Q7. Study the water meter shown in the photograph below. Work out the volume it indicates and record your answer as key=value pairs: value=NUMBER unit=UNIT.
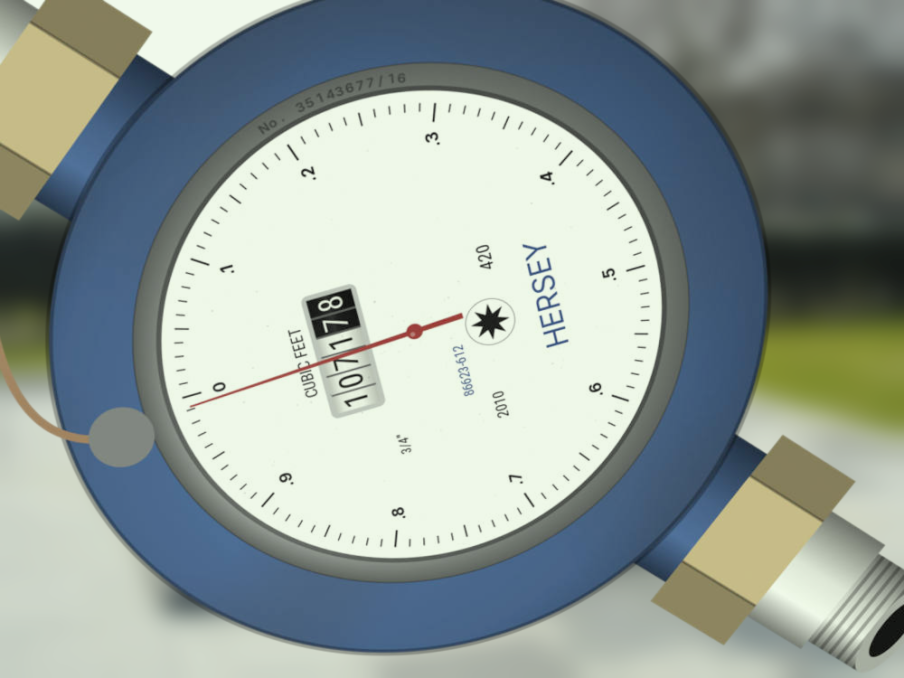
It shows value=107177.99 unit=ft³
